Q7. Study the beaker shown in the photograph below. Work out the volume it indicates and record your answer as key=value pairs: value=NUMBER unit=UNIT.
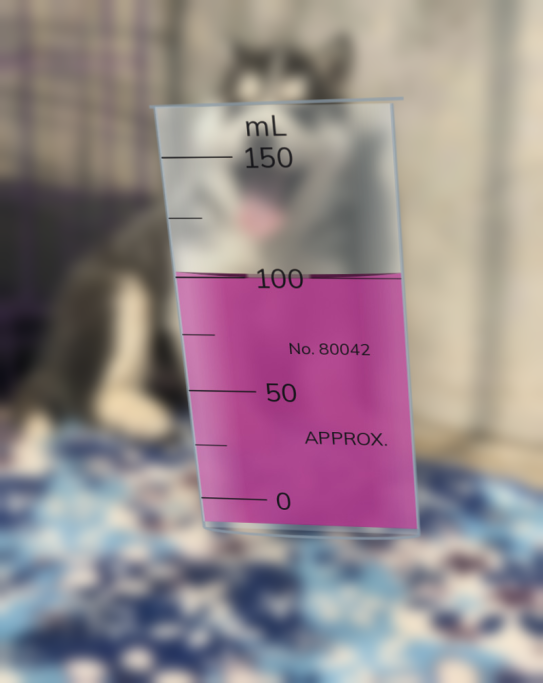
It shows value=100 unit=mL
